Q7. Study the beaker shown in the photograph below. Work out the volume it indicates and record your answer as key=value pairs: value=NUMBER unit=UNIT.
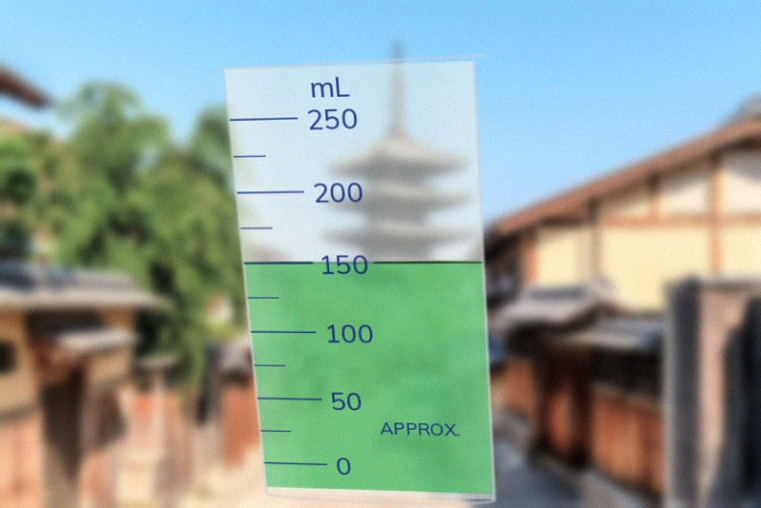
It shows value=150 unit=mL
